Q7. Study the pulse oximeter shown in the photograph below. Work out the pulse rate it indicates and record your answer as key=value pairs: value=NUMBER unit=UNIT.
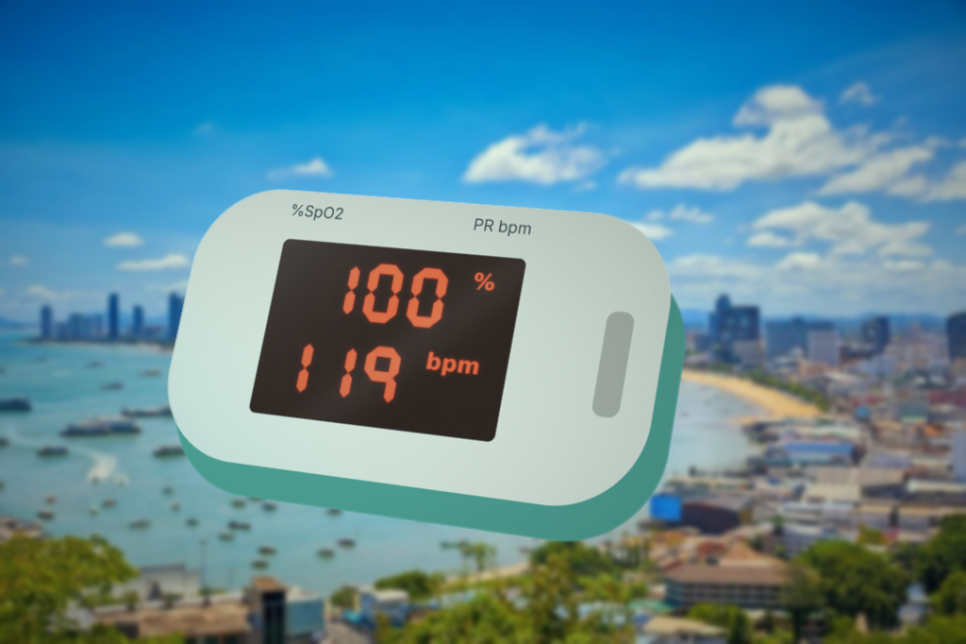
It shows value=119 unit=bpm
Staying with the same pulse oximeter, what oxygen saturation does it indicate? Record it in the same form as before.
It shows value=100 unit=%
